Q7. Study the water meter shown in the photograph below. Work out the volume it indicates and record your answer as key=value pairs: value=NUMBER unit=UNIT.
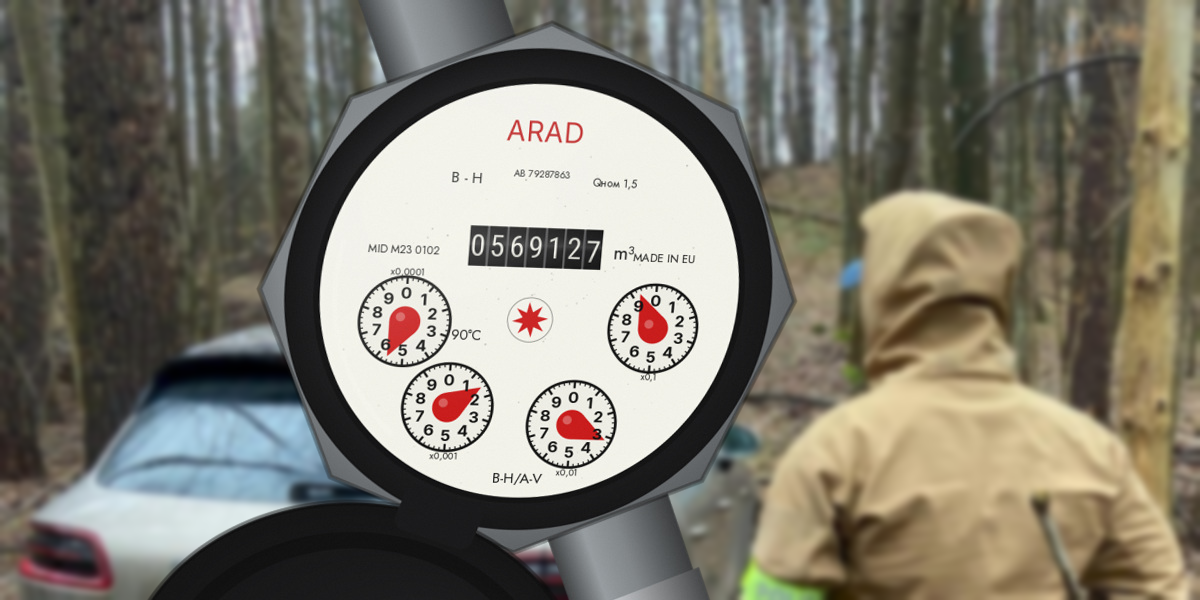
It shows value=569126.9315 unit=m³
